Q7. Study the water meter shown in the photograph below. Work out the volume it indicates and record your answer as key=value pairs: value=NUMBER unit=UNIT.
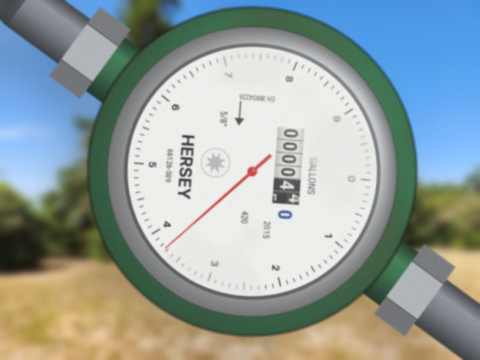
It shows value=443.7 unit=gal
